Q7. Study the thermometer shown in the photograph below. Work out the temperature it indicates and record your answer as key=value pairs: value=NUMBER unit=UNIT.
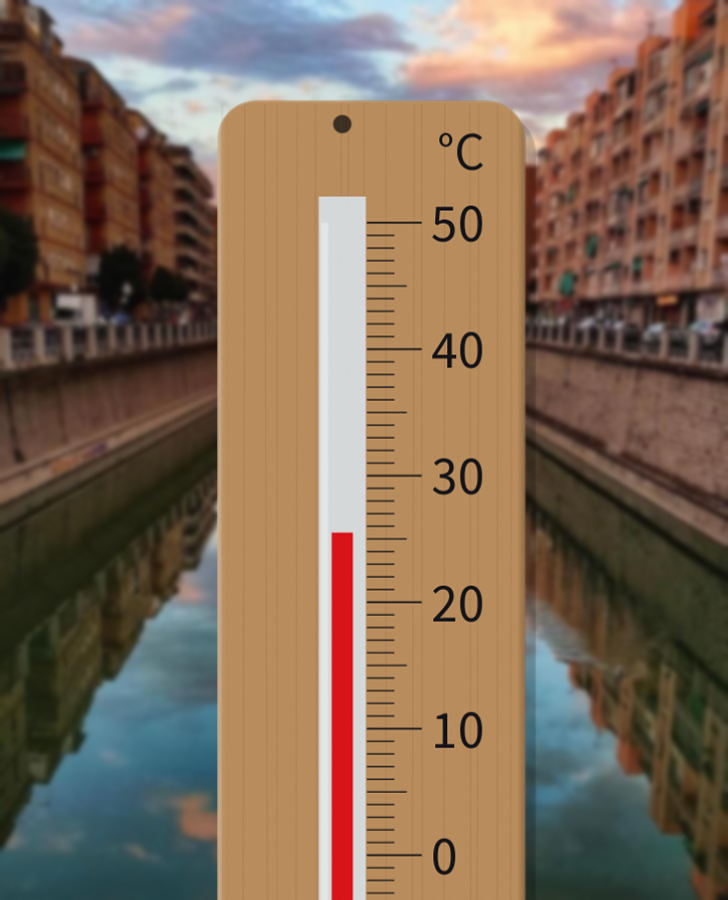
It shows value=25.5 unit=°C
